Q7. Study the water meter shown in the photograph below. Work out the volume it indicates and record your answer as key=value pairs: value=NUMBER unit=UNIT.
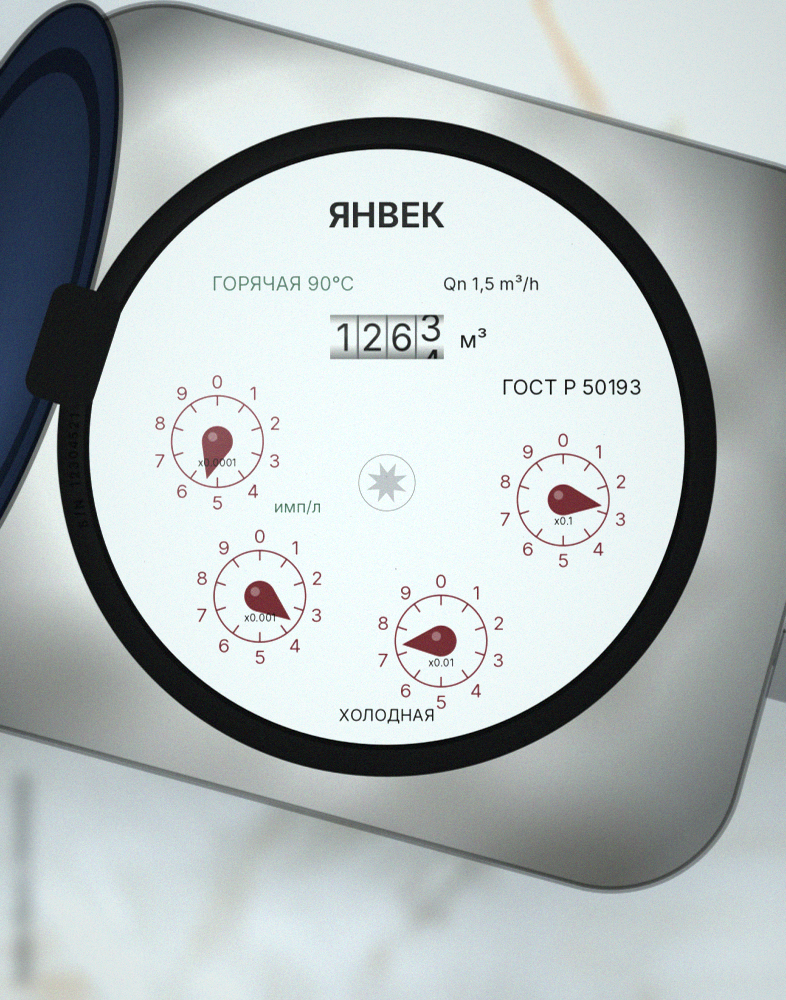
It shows value=1263.2735 unit=m³
